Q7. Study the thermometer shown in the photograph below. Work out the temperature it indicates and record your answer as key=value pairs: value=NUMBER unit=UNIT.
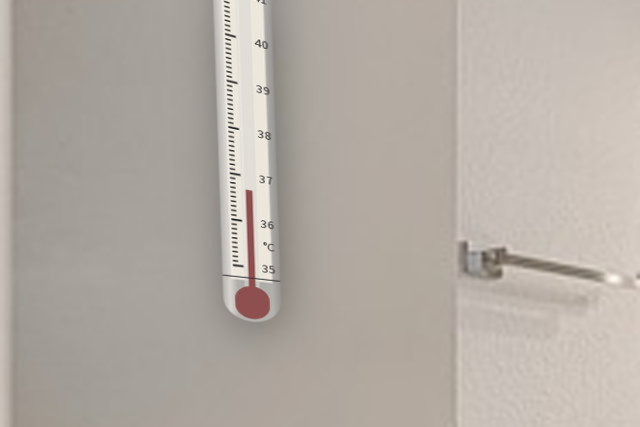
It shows value=36.7 unit=°C
